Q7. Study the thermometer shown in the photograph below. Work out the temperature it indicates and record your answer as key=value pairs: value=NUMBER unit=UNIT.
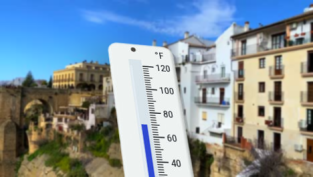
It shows value=70 unit=°F
